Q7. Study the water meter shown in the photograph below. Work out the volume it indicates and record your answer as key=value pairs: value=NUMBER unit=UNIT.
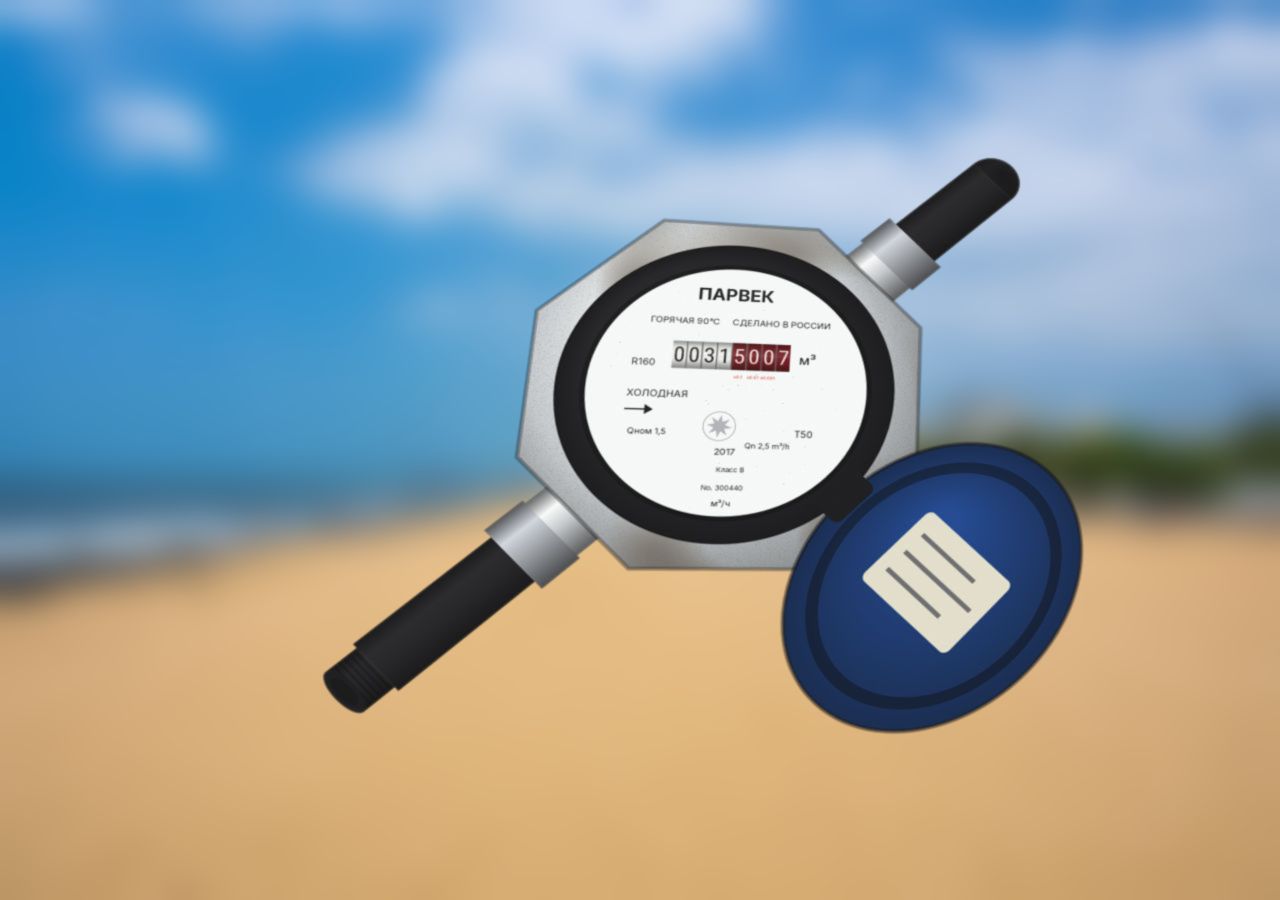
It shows value=31.5007 unit=m³
